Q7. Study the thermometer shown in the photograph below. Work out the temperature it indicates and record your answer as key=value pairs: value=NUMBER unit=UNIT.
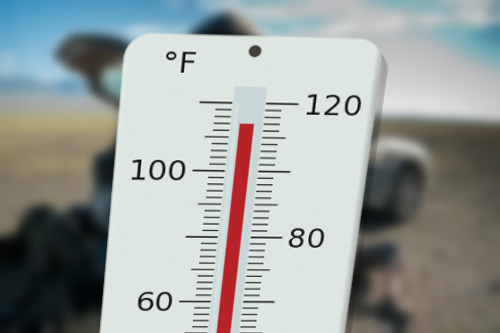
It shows value=114 unit=°F
